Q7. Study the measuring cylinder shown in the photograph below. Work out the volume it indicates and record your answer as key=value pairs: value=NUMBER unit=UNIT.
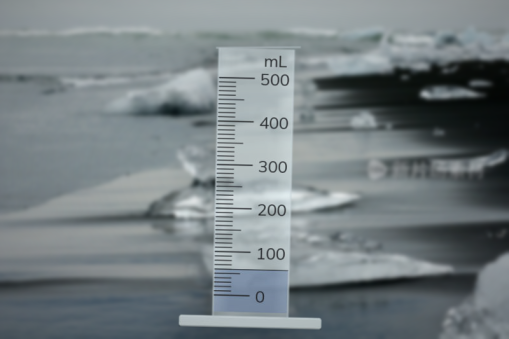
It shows value=60 unit=mL
